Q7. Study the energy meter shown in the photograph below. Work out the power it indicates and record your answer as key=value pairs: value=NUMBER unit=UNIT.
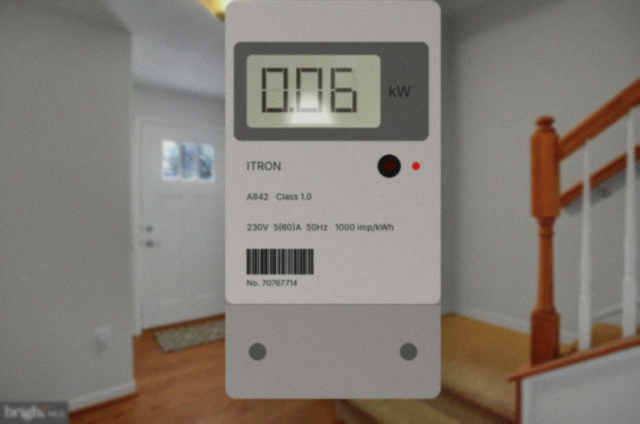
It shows value=0.06 unit=kW
